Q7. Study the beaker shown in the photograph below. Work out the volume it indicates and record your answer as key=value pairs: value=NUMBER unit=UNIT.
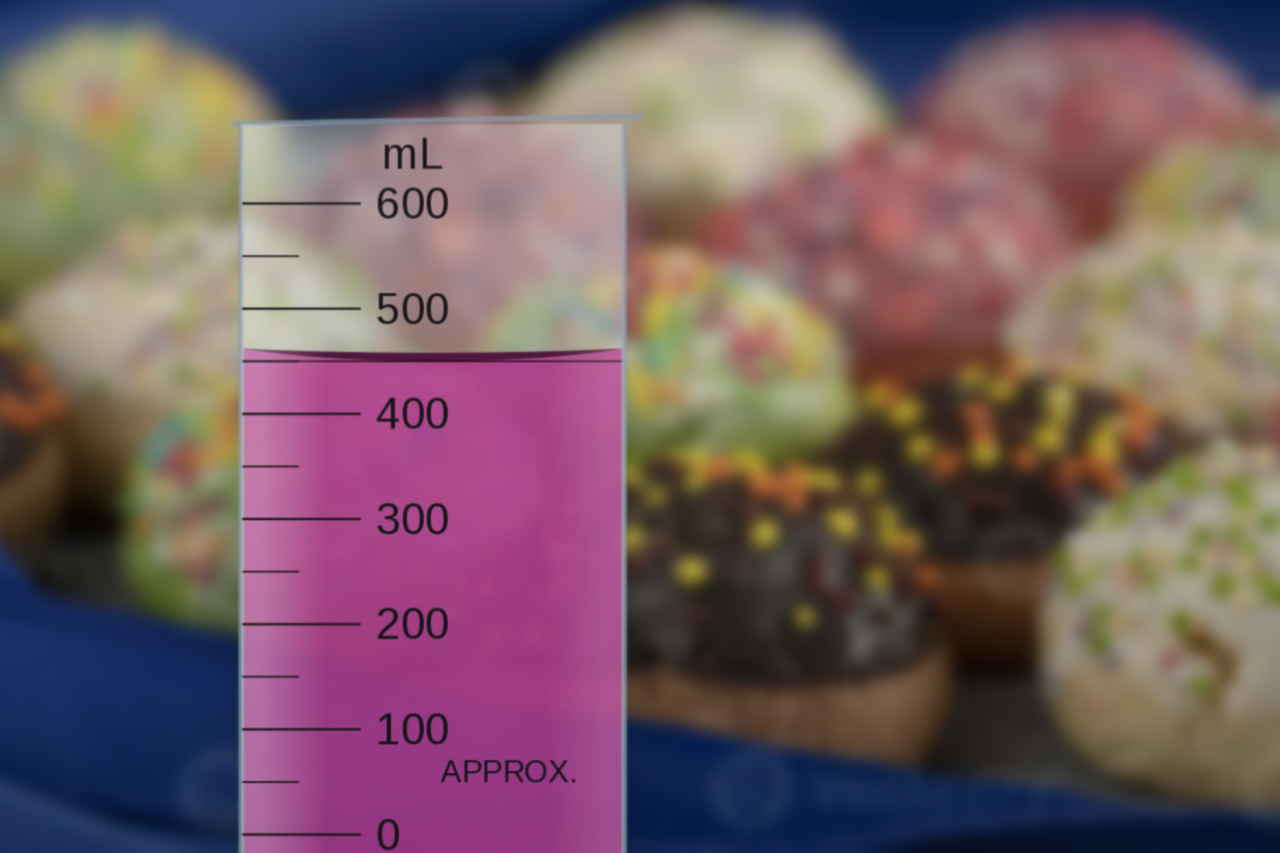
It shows value=450 unit=mL
